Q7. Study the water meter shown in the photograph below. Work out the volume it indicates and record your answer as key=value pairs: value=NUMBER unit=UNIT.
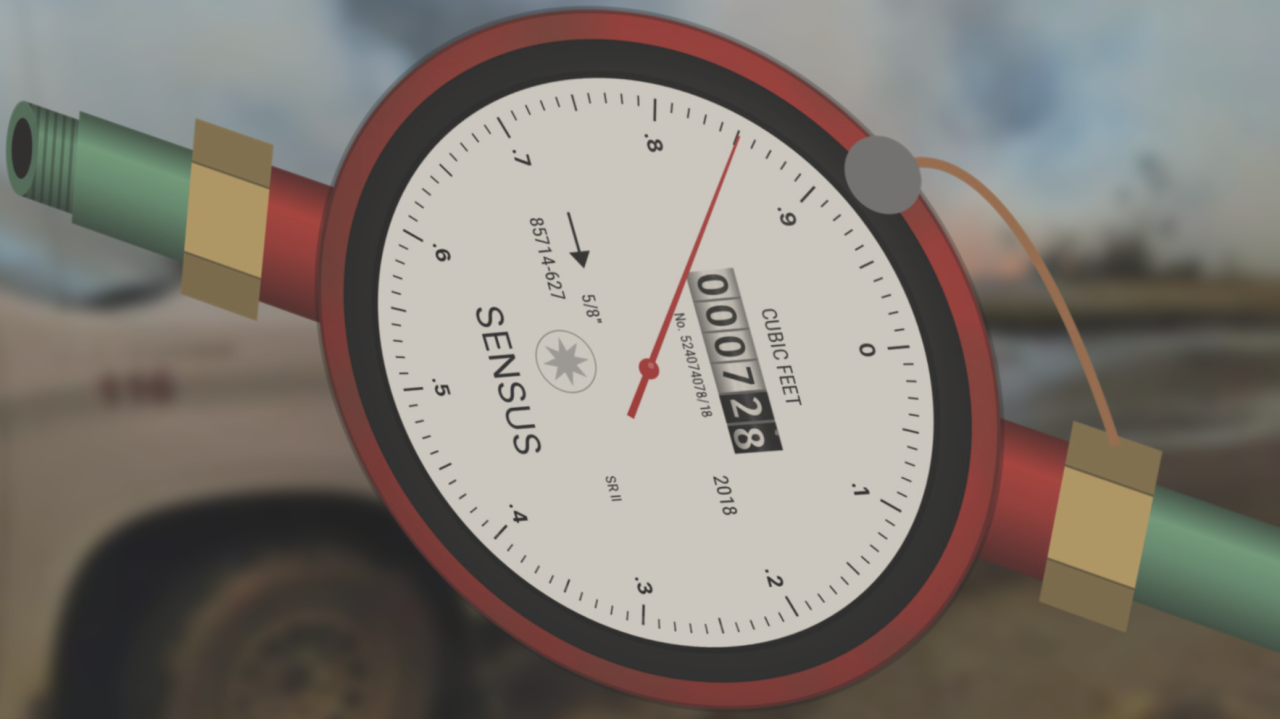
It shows value=727.85 unit=ft³
